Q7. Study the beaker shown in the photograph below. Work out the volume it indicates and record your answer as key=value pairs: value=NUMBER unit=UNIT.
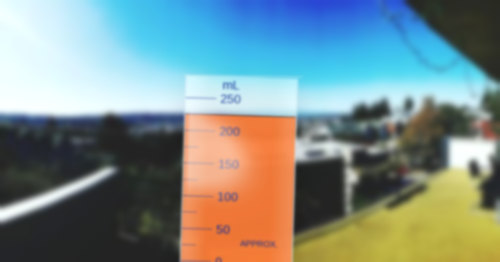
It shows value=225 unit=mL
